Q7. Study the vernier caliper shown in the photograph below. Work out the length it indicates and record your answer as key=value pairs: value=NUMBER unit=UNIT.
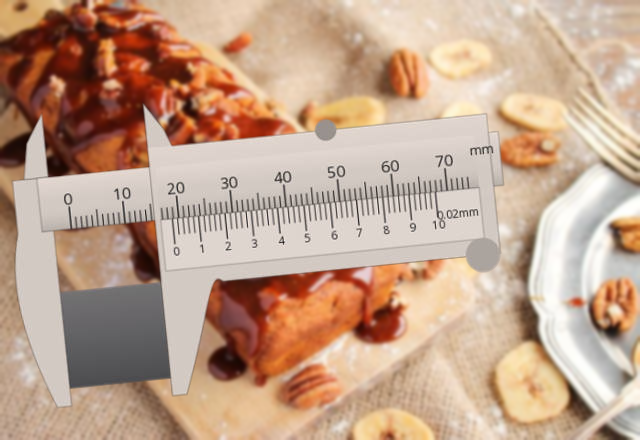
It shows value=18.8 unit=mm
